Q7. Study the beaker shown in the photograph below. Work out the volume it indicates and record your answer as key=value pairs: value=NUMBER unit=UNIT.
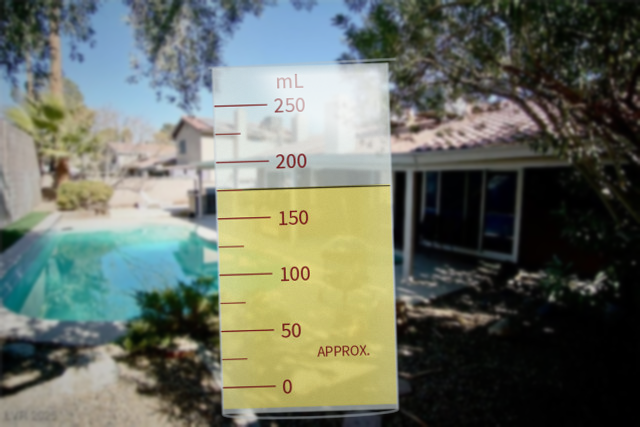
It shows value=175 unit=mL
